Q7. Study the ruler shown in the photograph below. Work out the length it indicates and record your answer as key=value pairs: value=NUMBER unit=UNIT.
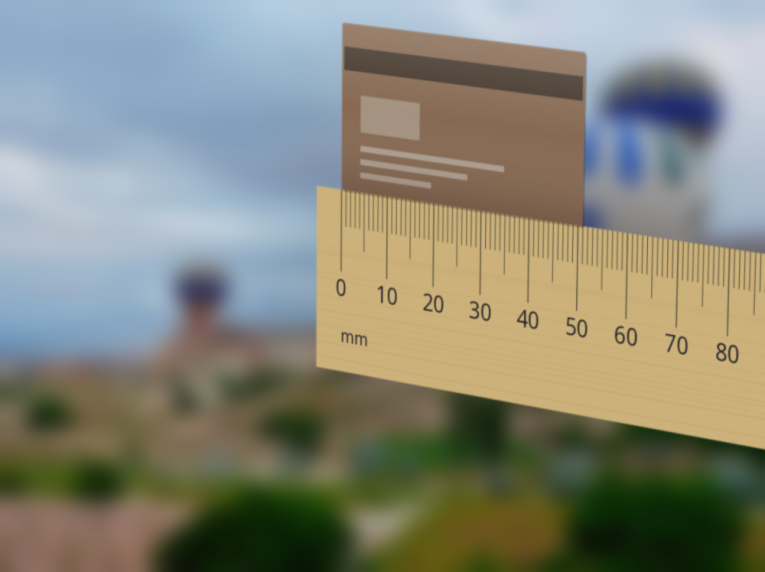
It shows value=51 unit=mm
